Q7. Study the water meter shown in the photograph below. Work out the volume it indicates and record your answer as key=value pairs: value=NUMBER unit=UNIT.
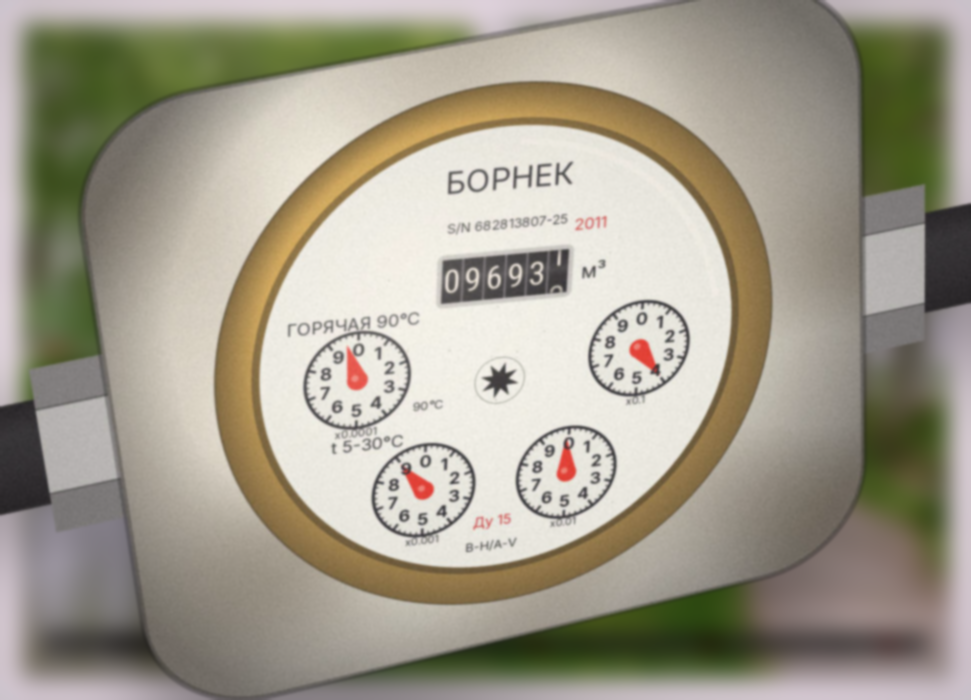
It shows value=96931.3989 unit=m³
